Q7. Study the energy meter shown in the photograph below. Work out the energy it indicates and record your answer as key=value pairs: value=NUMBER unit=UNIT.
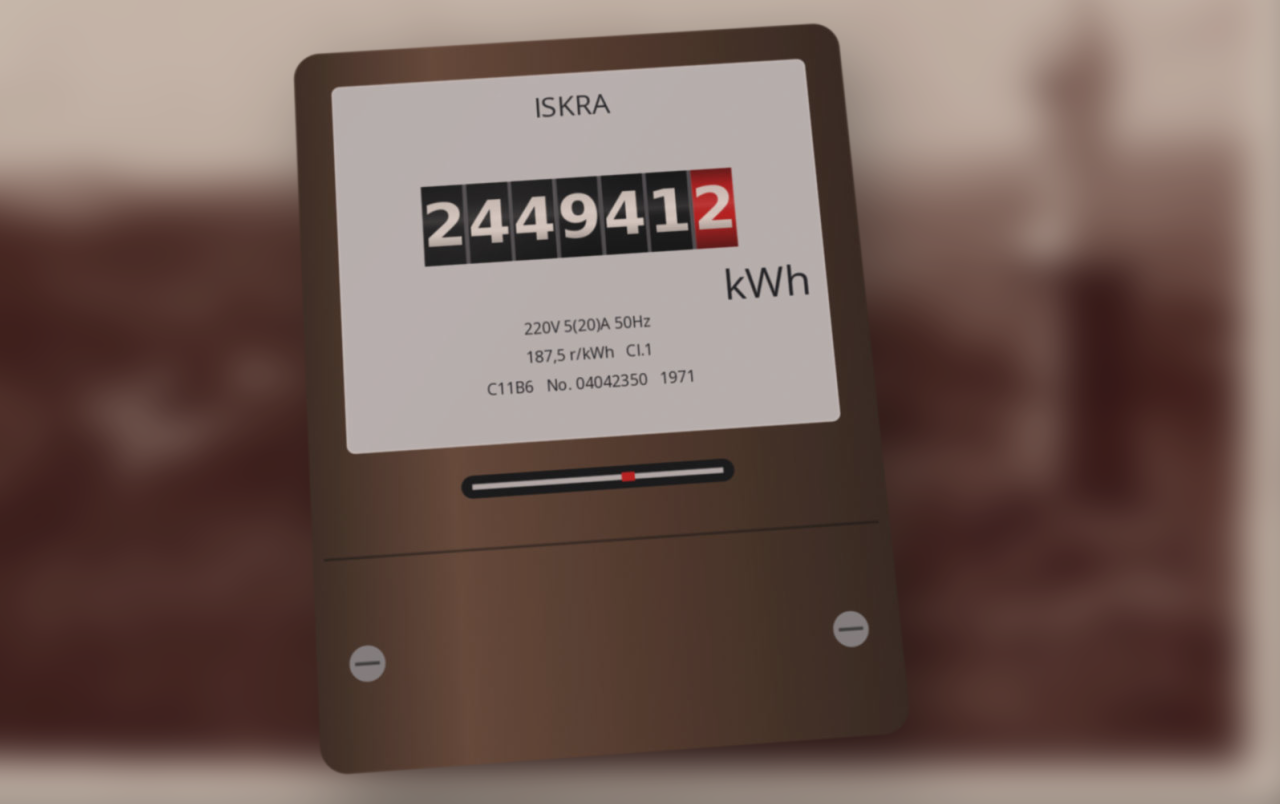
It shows value=244941.2 unit=kWh
